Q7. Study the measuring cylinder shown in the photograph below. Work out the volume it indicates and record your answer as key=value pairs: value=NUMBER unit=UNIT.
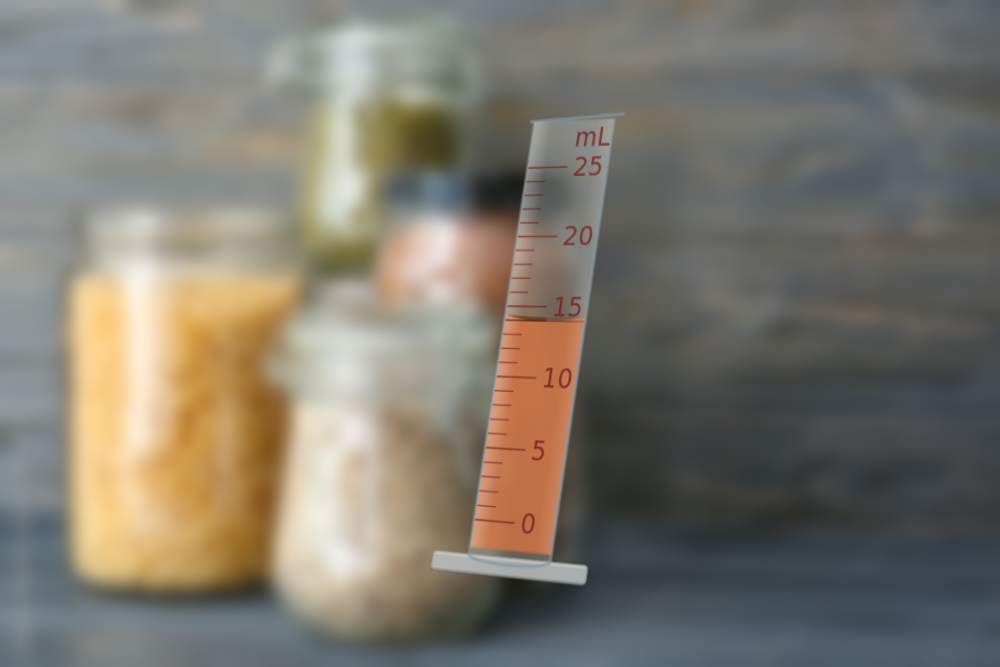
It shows value=14 unit=mL
